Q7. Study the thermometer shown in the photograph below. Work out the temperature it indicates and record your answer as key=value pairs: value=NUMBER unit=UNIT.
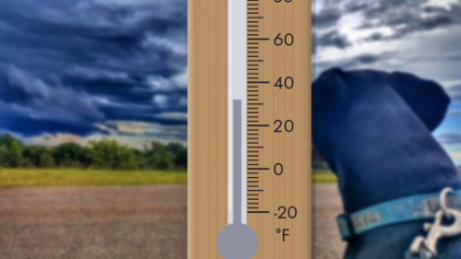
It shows value=32 unit=°F
